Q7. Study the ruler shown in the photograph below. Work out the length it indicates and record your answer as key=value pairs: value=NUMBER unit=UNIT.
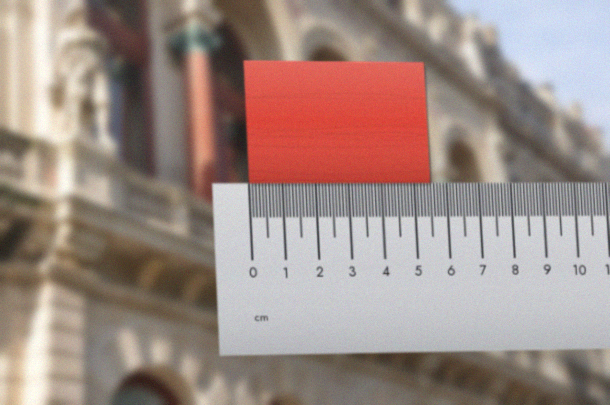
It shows value=5.5 unit=cm
